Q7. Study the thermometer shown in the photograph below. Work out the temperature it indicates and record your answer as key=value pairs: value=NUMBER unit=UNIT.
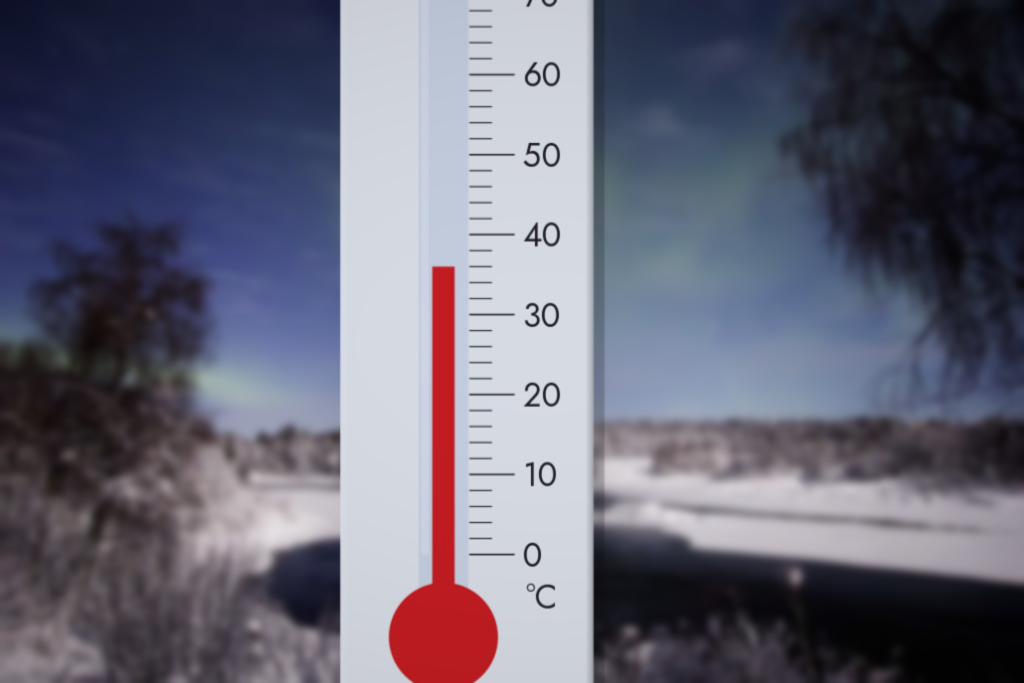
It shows value=36 unit=°C
